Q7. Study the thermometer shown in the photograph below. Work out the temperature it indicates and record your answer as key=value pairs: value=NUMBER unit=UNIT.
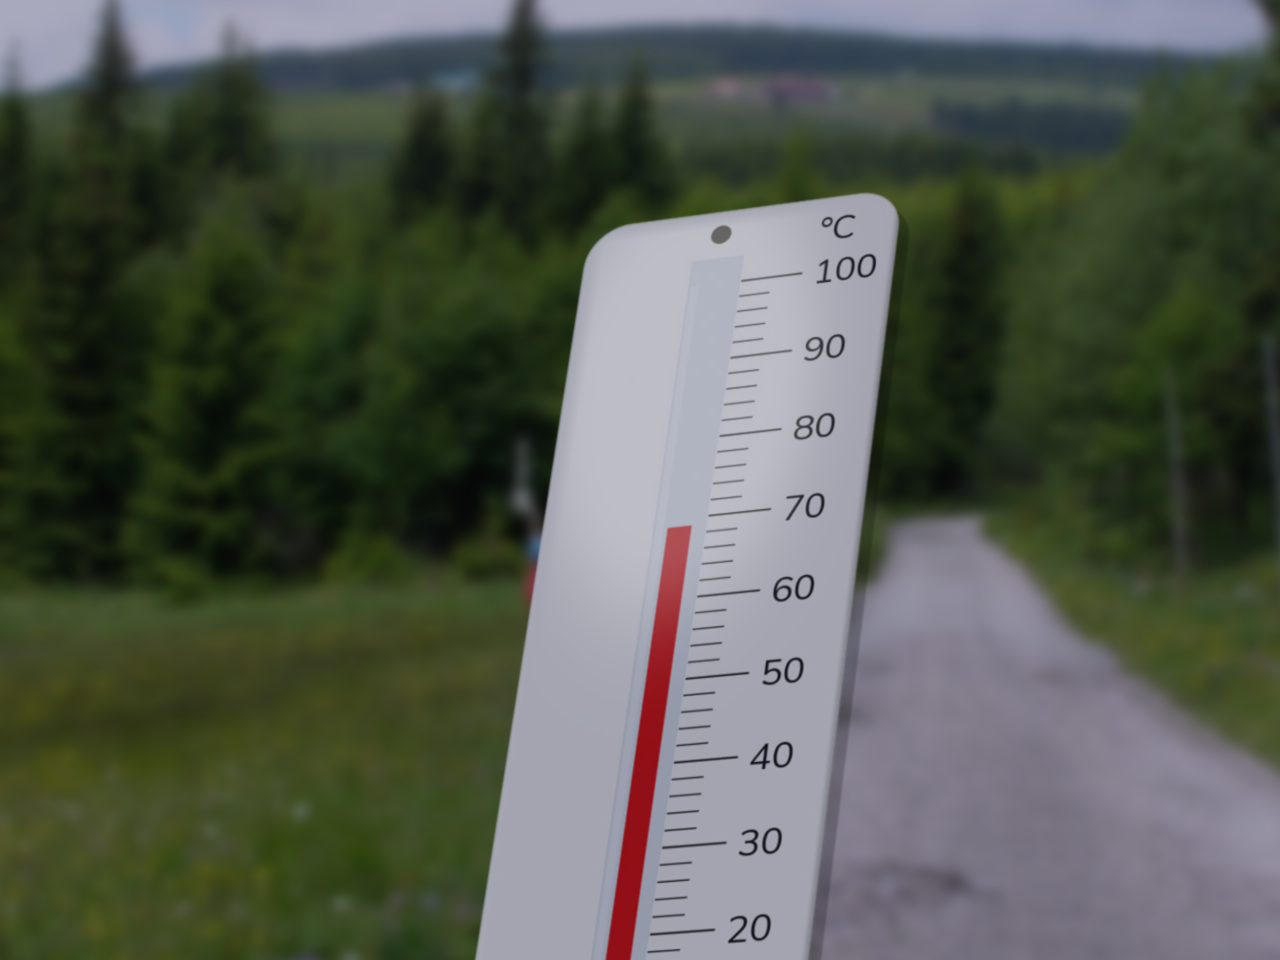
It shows value=69 unit=°C
